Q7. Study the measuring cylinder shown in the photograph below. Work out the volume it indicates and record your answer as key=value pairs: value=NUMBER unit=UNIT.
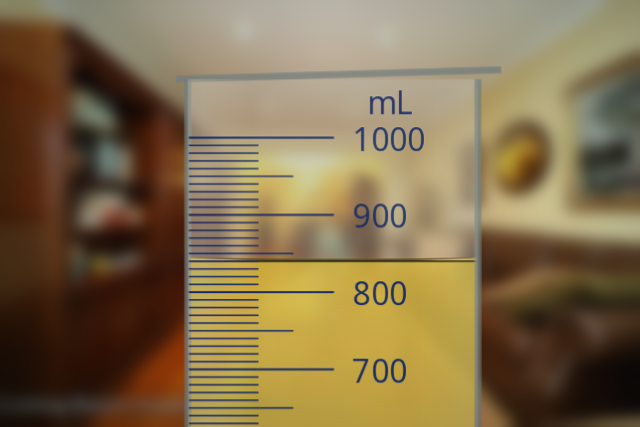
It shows value=840 unit=mL
